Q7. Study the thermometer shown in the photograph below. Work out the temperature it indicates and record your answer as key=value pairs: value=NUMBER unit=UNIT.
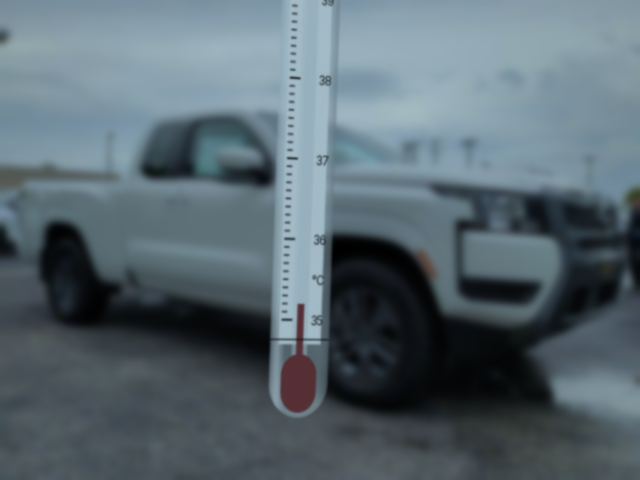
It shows value=35.2 unit=°C
